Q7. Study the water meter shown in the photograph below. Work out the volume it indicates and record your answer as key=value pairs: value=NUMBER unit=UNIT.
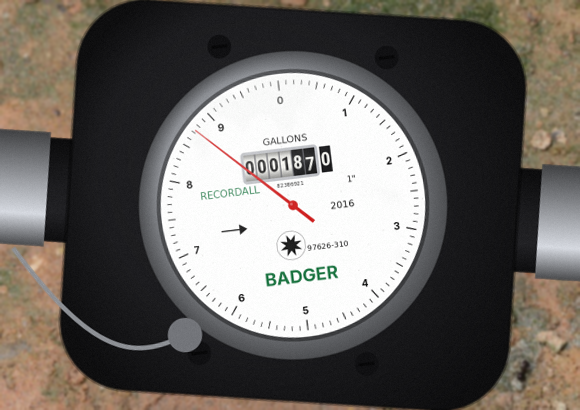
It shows value=1868.7 unit=gal
